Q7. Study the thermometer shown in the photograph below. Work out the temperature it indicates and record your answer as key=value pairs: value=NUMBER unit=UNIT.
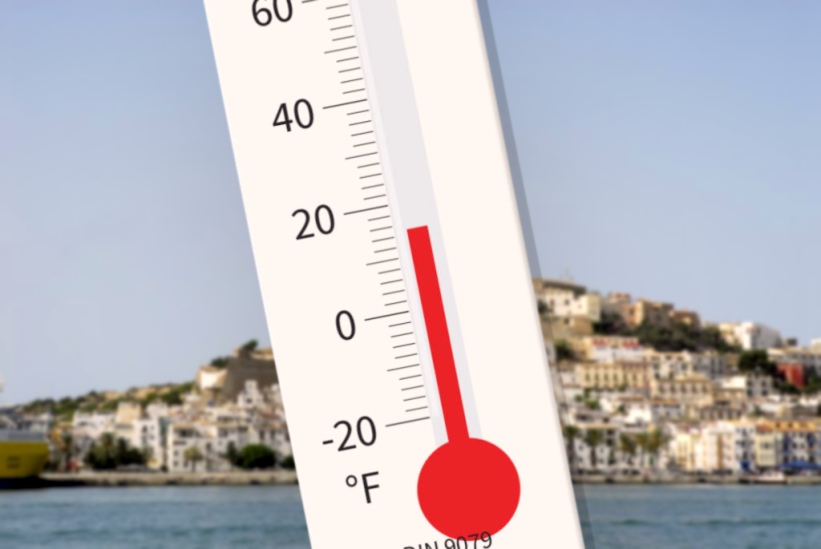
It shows value=15 unit=°F
